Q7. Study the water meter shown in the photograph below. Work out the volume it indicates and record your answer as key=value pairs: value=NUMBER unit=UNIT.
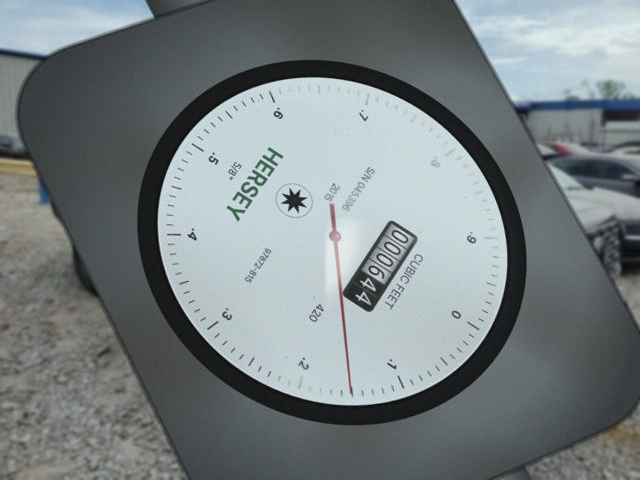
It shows value=644.15 unit=ft³
